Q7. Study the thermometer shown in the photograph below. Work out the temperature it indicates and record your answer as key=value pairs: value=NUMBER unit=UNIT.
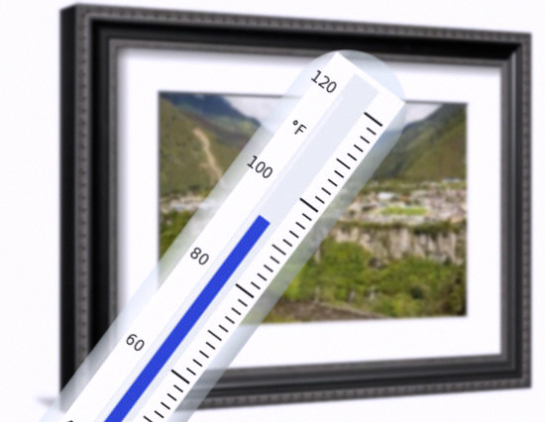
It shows value=93 unit=°F
